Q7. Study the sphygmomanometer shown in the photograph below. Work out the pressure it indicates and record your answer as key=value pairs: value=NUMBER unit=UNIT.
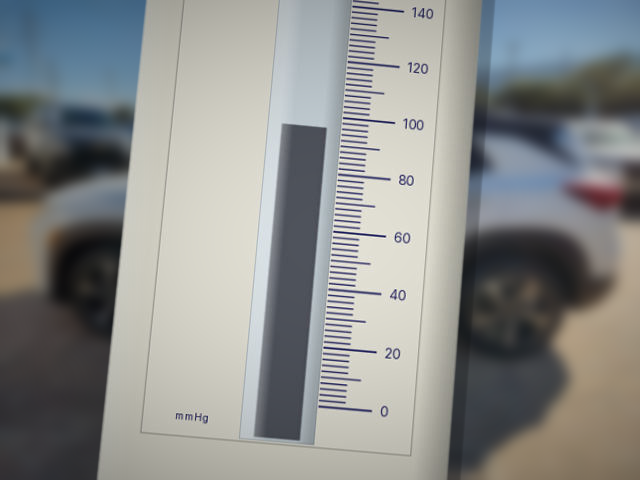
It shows value=96 unit=mmHg
